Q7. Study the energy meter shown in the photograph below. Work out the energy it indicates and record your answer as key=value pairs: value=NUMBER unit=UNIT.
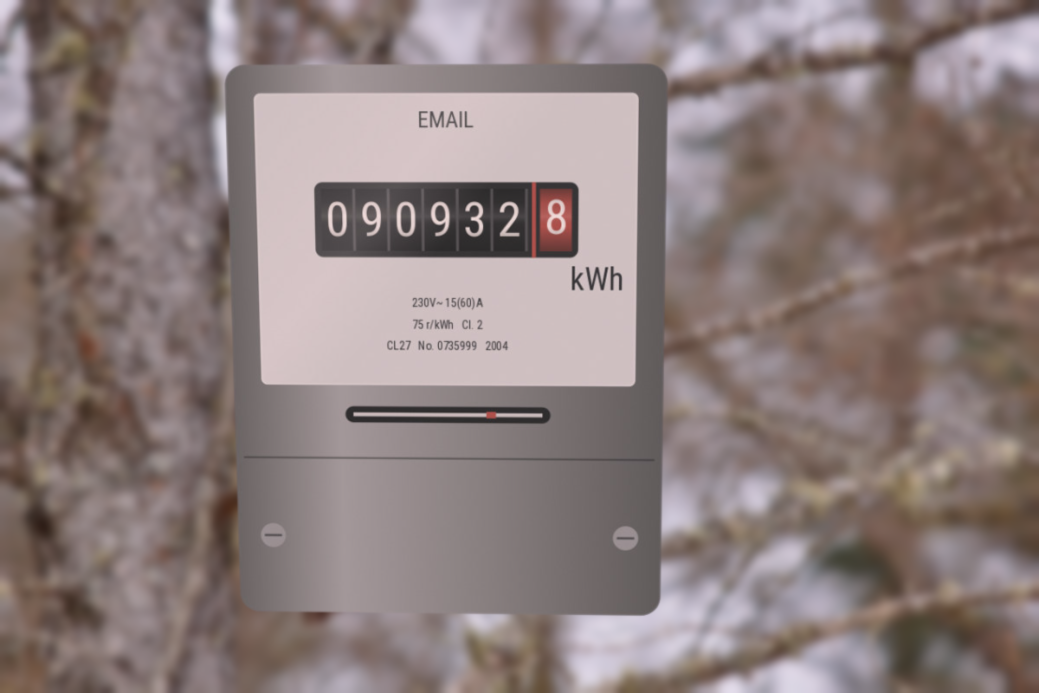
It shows value=90932.8 unit=kWh
